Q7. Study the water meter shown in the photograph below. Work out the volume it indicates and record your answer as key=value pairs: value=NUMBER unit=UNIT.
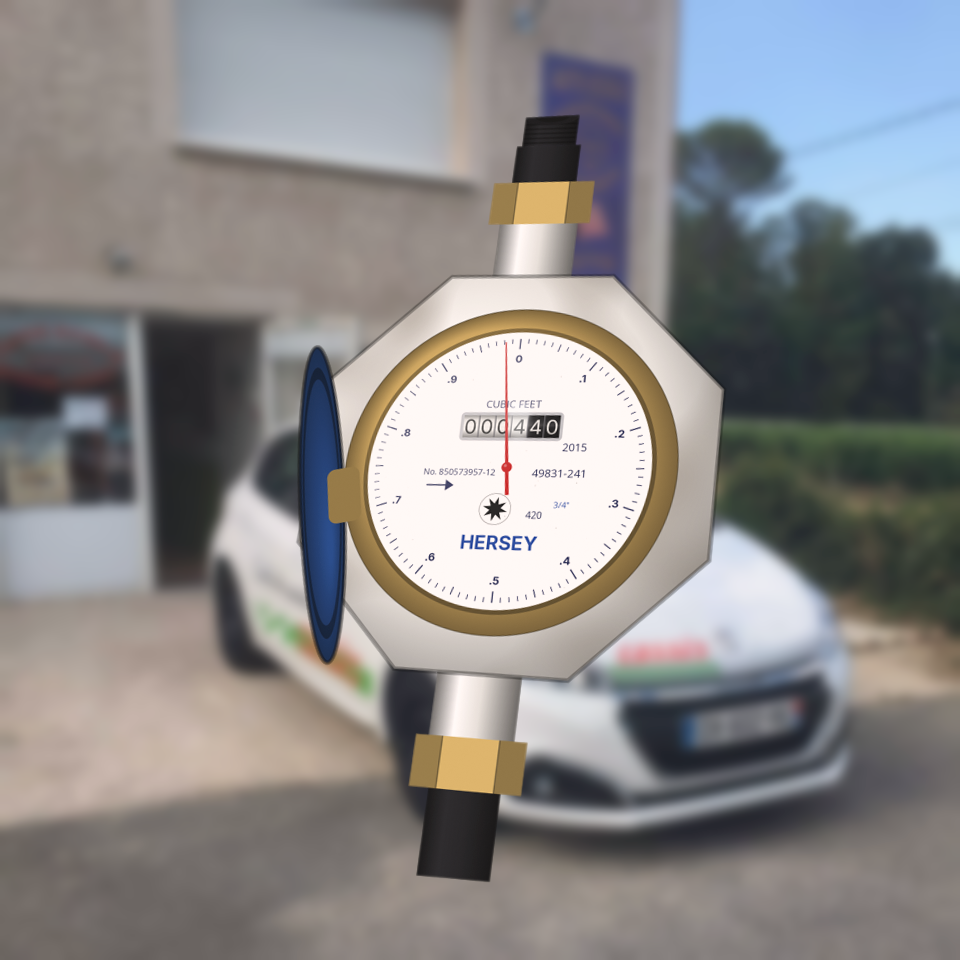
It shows value=439.98 unit=ft³
